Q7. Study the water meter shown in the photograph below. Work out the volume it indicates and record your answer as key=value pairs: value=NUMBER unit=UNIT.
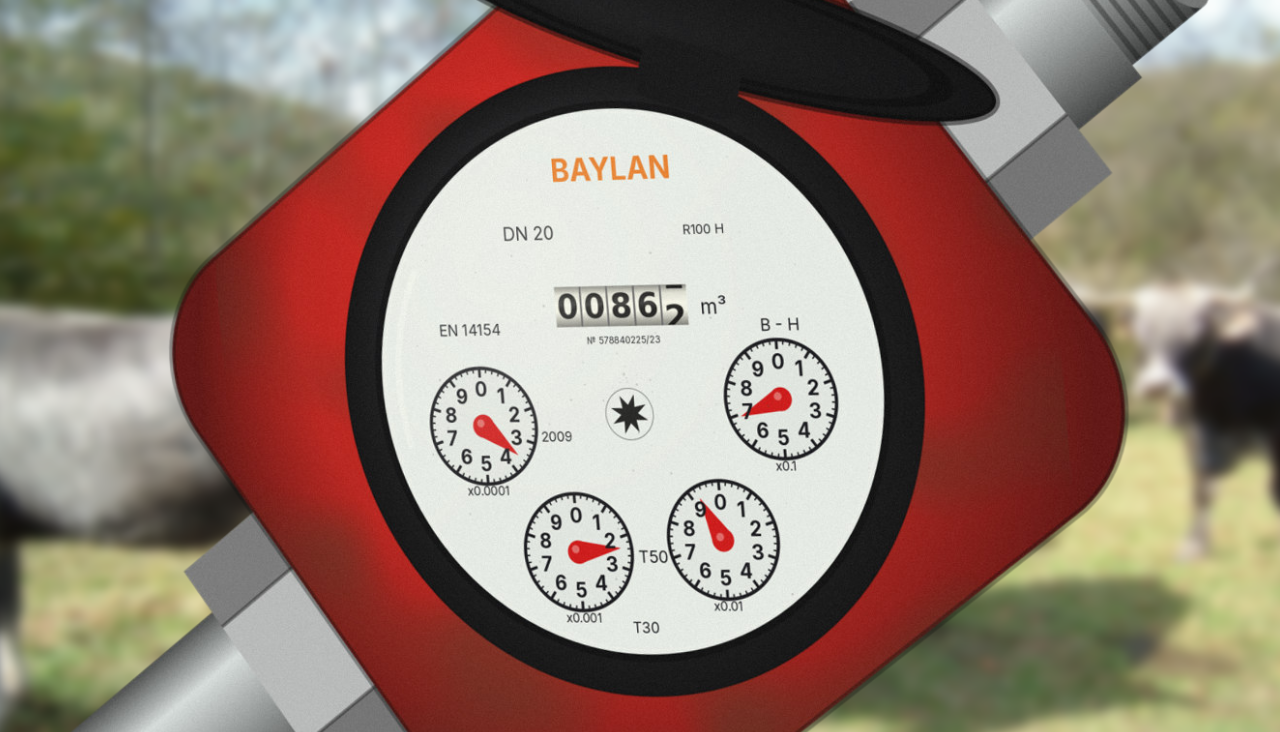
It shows value=861.6923 unit=m³
